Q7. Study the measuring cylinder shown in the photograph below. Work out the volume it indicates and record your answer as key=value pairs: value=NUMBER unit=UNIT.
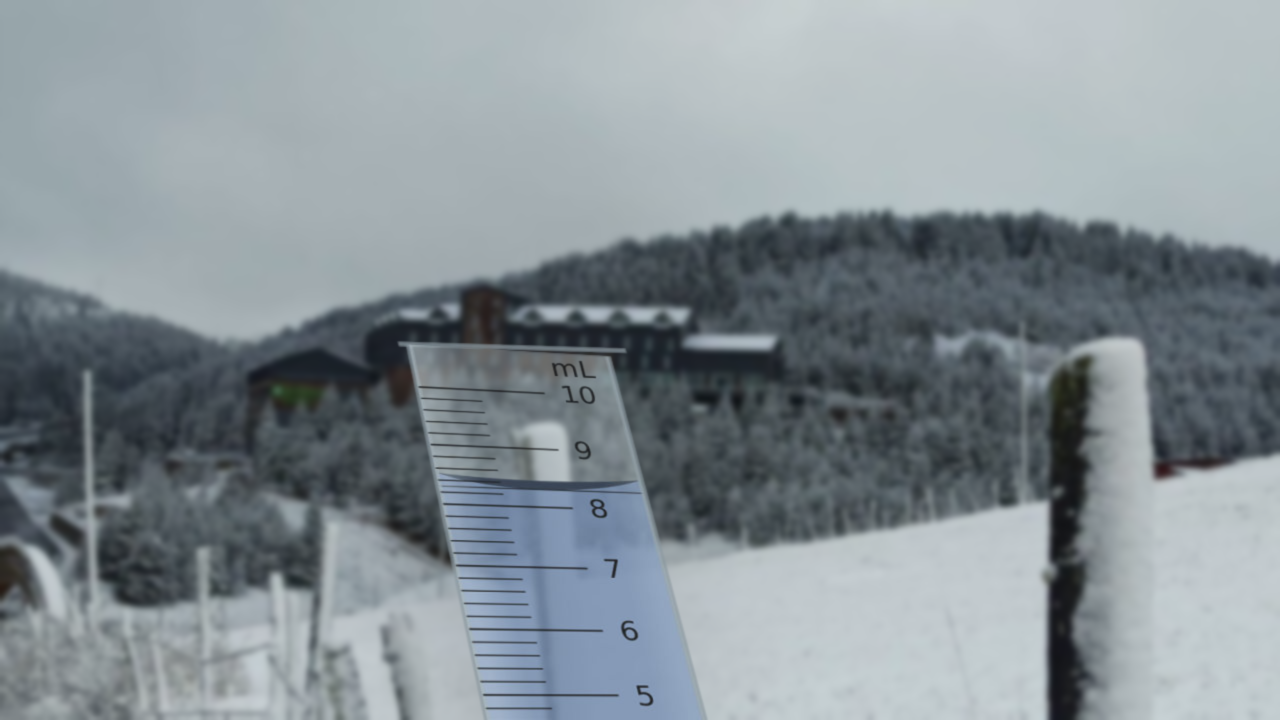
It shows value=8.3 unit=mL
